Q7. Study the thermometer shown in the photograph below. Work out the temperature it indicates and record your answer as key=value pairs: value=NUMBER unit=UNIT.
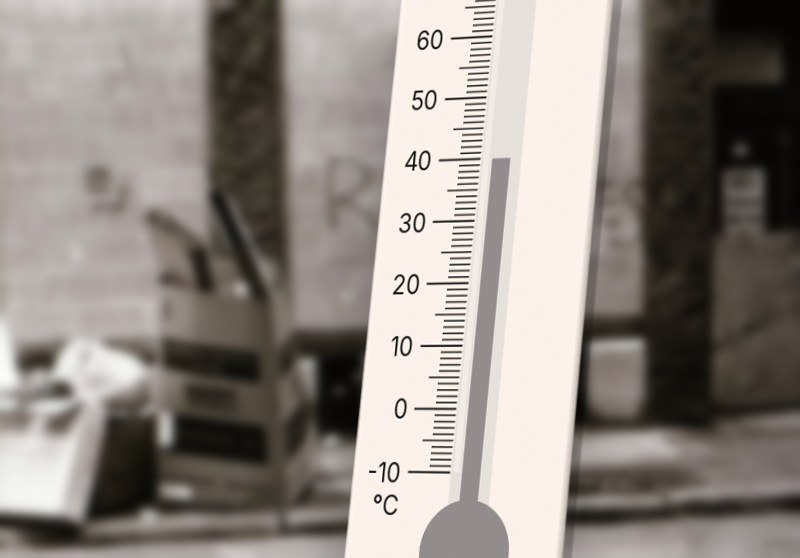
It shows value=40 unit=°C
